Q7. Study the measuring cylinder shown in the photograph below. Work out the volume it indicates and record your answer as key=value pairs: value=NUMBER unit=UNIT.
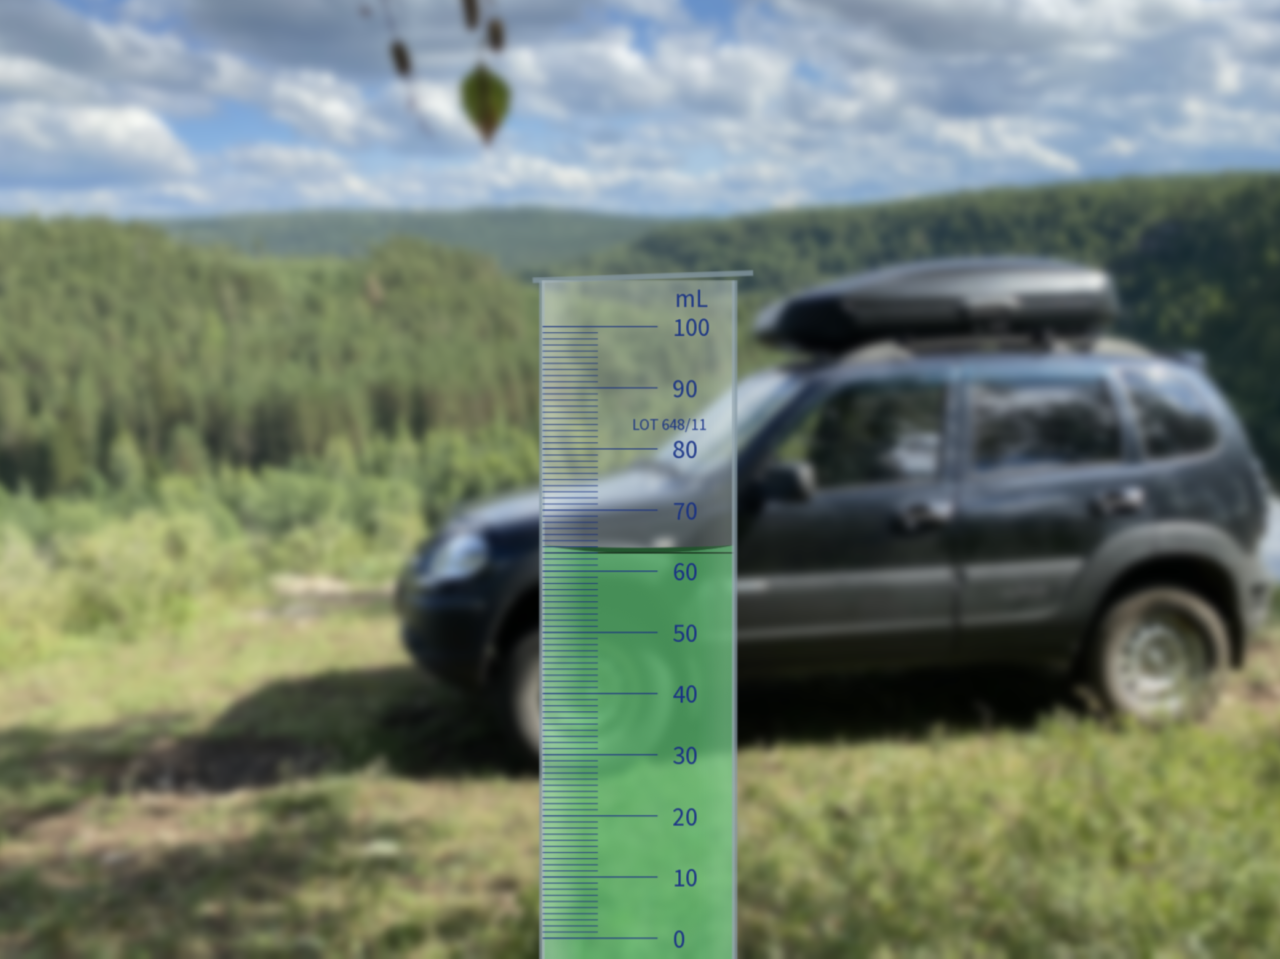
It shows value=63 unit=mL
